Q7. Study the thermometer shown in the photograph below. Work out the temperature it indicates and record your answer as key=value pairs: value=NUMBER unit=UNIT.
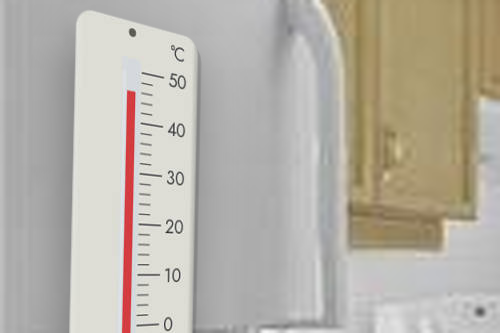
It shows value=46 unit=°C
